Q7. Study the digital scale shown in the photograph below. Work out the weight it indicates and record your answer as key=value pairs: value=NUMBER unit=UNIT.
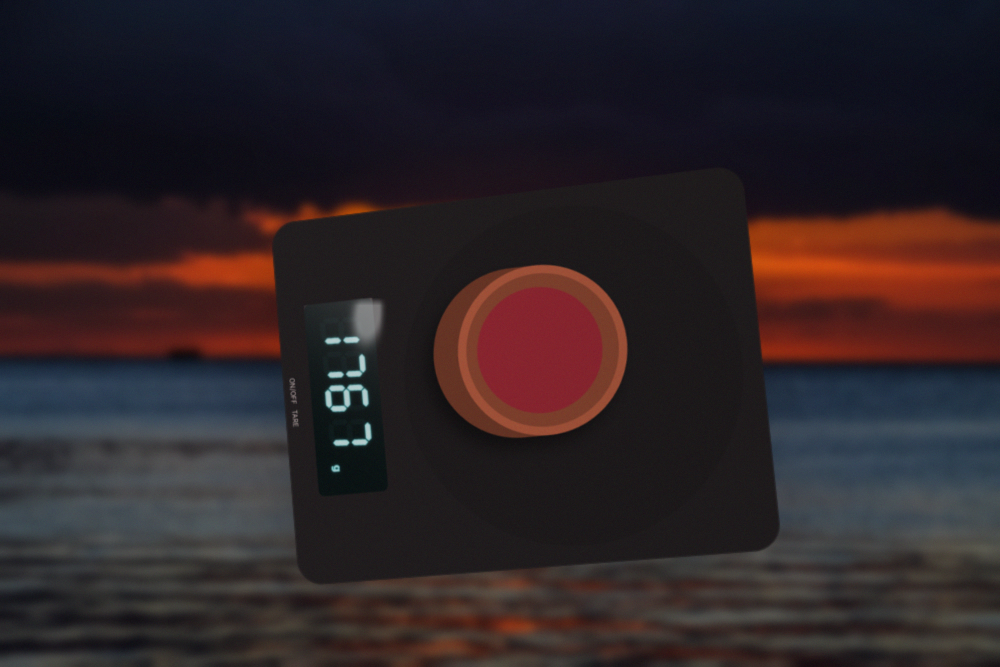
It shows value=1767 unit=g
